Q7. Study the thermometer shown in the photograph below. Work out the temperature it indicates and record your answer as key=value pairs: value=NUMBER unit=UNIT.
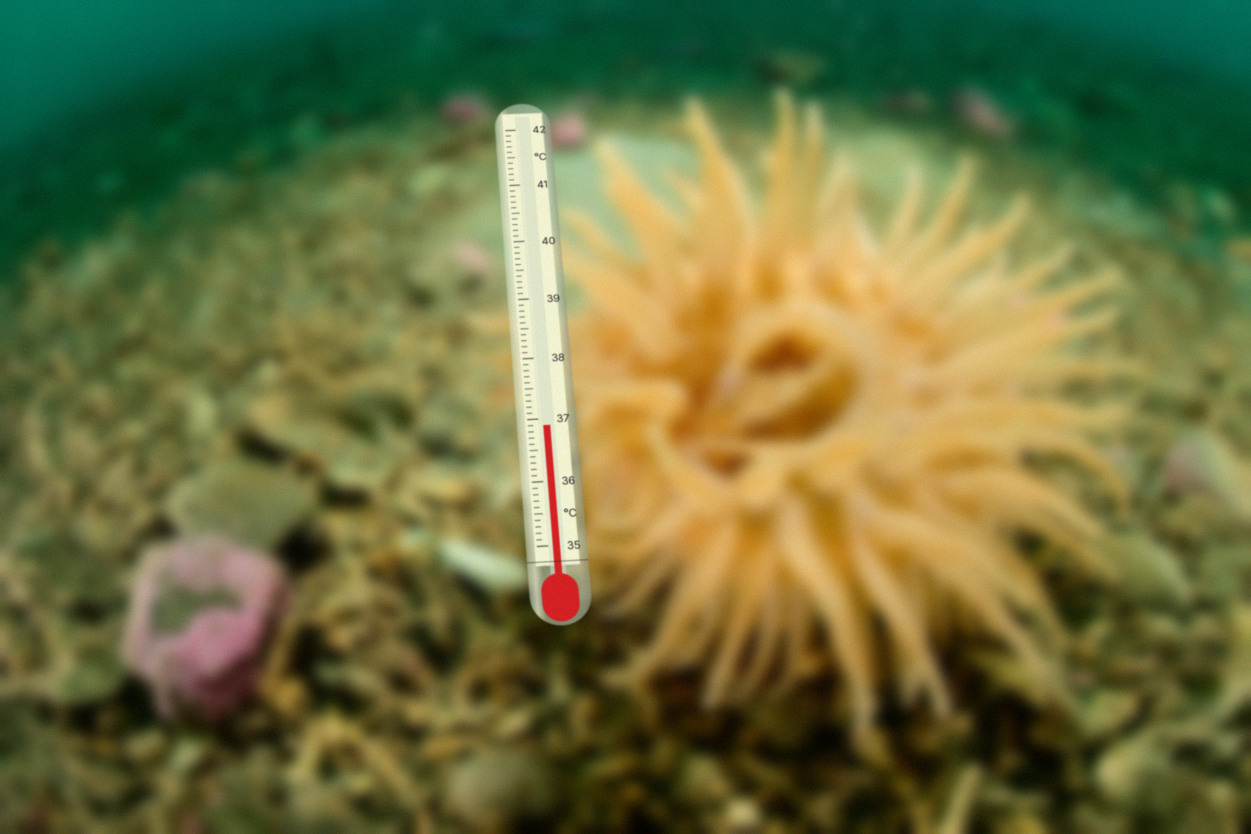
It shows value=36.9 unit=°C
